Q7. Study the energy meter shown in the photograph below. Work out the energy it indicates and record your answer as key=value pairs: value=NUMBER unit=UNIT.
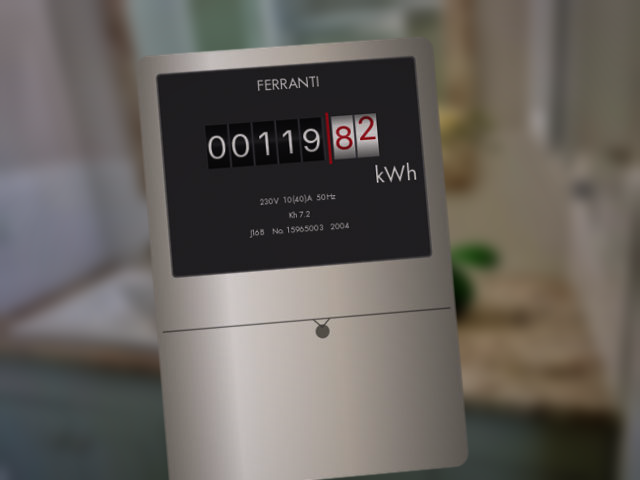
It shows value=119.82 unit=kWh
